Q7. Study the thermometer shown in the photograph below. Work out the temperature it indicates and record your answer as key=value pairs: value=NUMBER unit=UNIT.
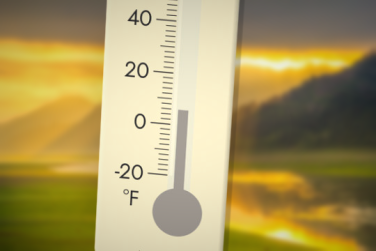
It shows value=6 unit=°F
